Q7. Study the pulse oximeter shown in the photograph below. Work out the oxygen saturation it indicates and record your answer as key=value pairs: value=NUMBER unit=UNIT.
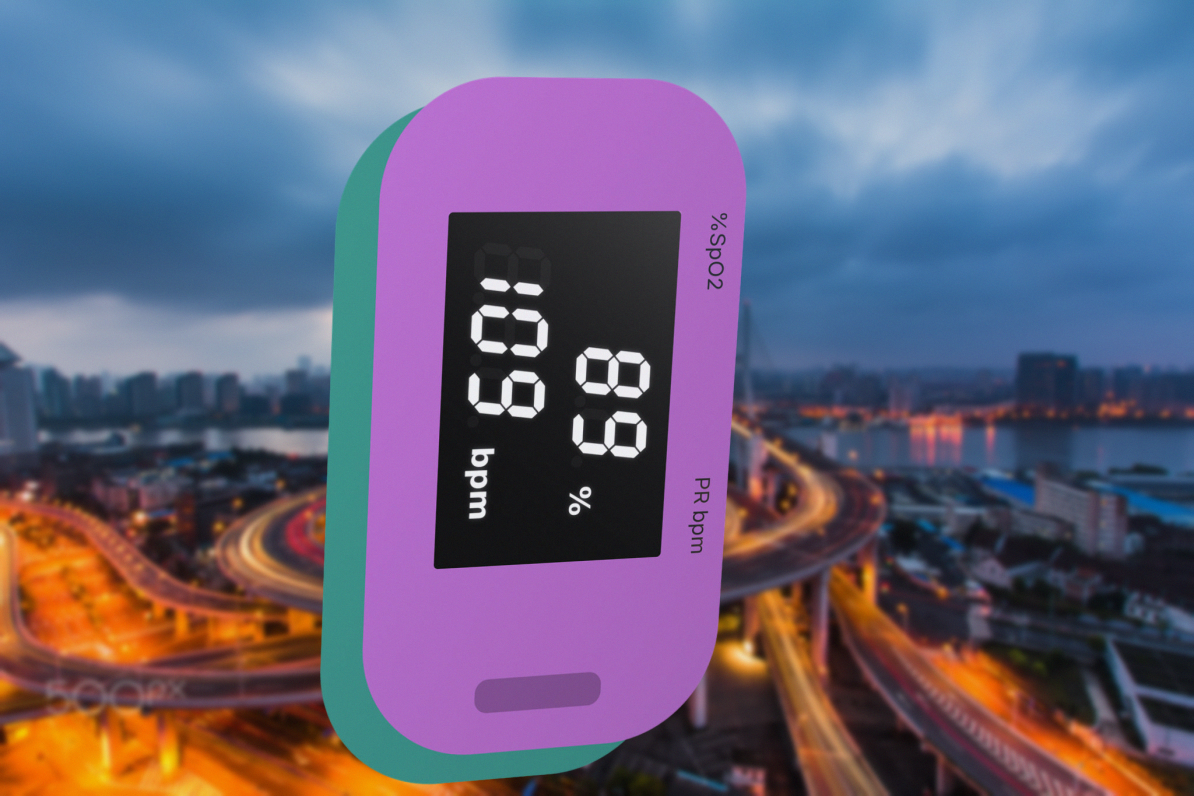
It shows value=89 unit=%
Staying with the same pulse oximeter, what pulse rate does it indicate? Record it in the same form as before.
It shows value=109 unit=bpm
